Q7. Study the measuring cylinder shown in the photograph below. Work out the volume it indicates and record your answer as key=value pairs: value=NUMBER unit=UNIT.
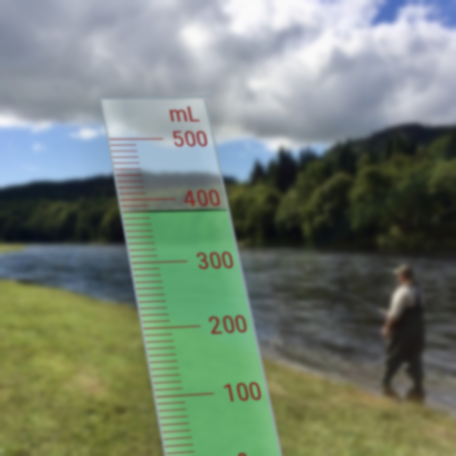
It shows value=380 unit=mL
